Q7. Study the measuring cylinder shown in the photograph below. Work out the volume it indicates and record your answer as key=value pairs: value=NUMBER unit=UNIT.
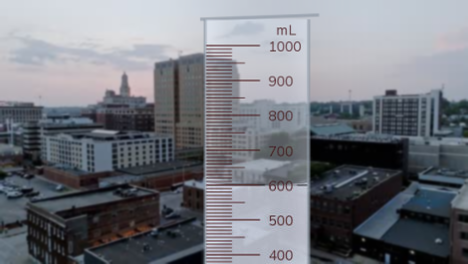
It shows value=600 unit=mL
